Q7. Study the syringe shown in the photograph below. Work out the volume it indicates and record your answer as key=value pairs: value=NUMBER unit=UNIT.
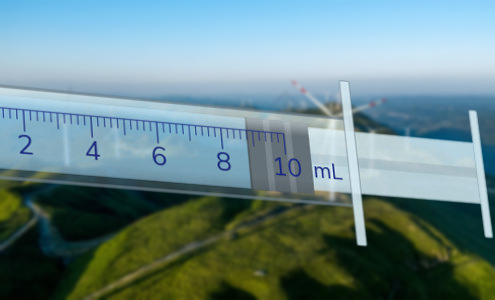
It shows value=8.8 unit=mL
